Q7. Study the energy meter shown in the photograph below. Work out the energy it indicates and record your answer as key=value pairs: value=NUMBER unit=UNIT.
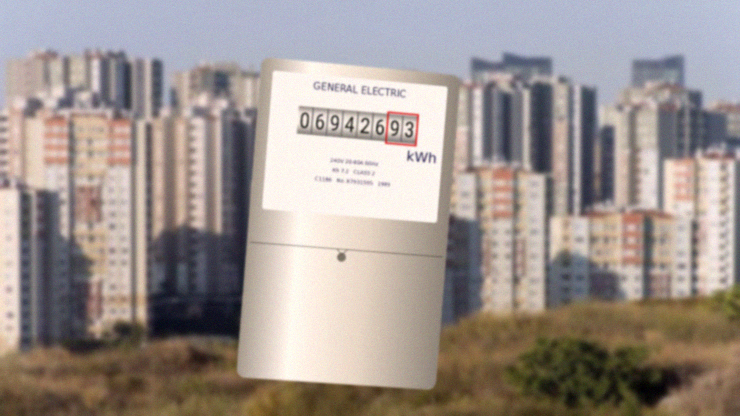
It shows value=69426.93 unit=kWh
